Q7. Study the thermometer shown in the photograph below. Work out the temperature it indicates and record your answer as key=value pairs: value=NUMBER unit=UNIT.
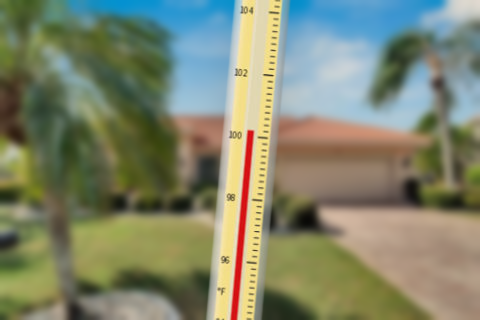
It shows value=100.2 unit=°F
